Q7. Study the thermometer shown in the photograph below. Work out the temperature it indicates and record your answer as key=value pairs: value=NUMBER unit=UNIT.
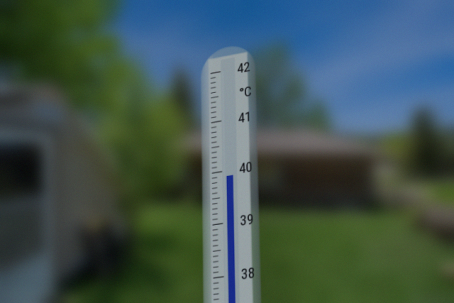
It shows value=39.9 unit=°C
